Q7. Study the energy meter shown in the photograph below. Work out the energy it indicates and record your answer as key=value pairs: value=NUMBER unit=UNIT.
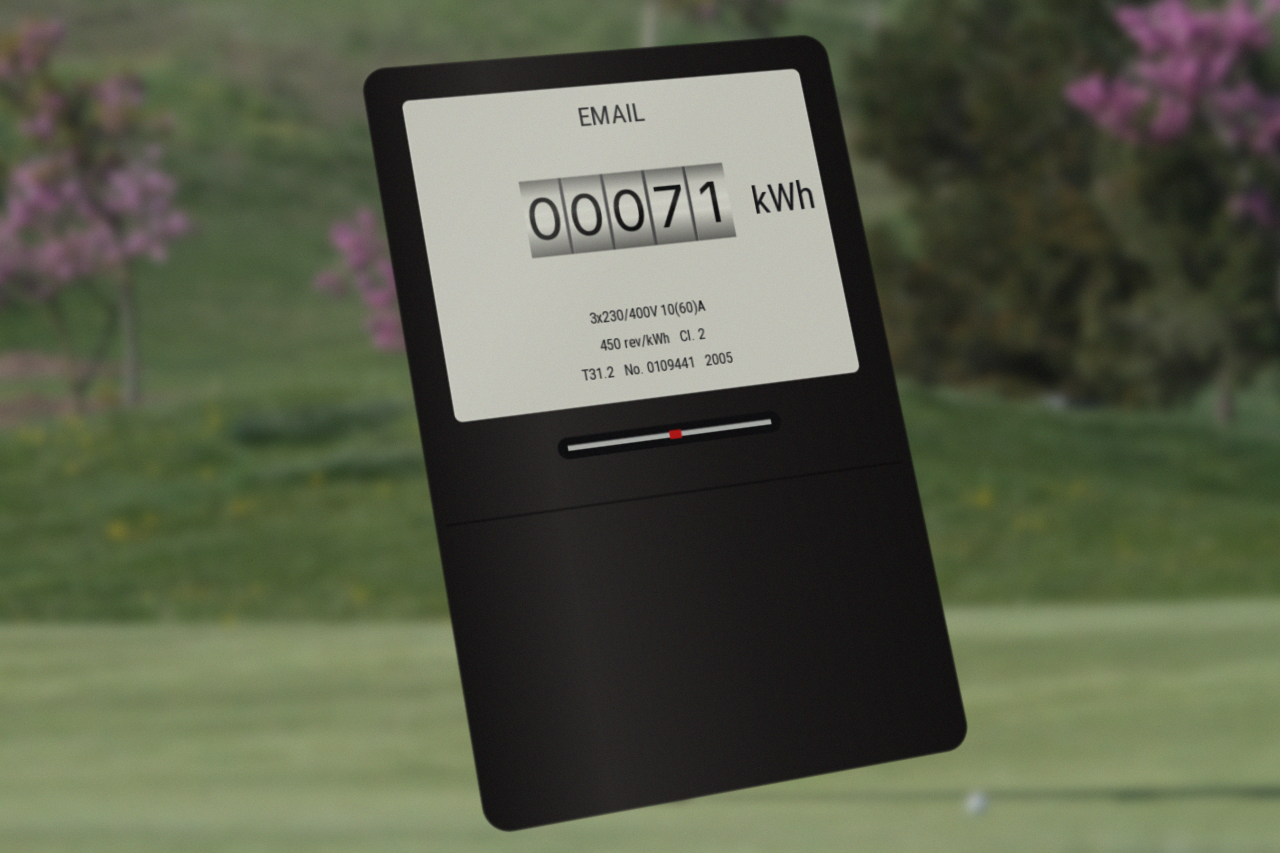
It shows value=71 unit=kWh
